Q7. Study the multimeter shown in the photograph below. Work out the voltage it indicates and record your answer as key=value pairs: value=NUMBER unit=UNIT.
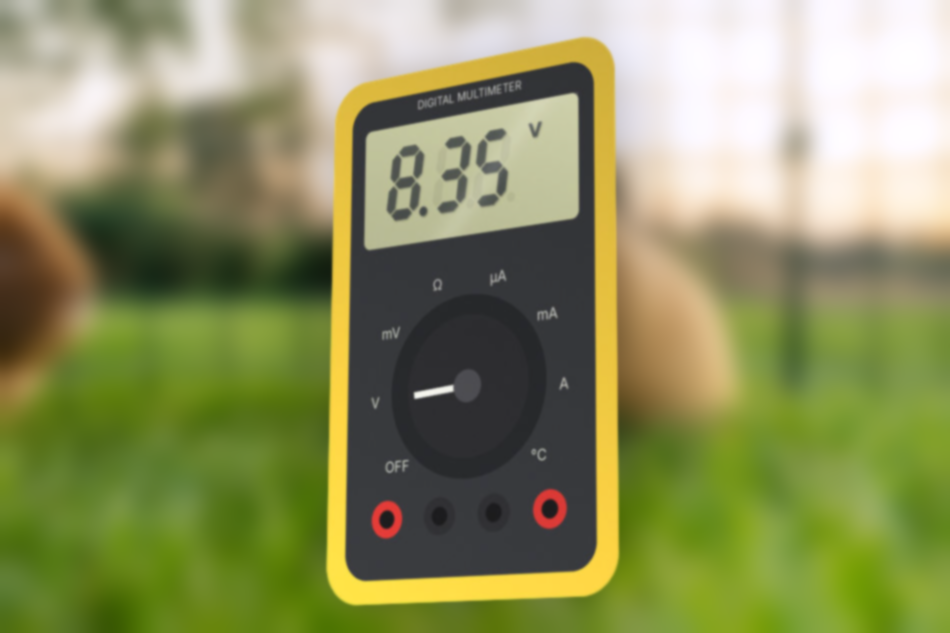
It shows value=8.35 unit=V
